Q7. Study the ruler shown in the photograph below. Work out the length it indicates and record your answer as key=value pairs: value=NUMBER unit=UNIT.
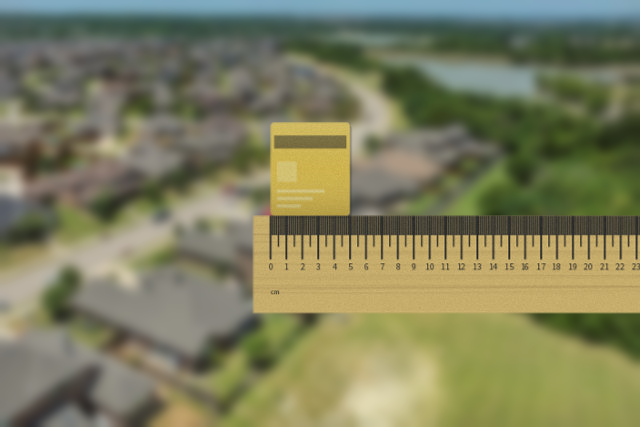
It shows value=5 unit=cm
